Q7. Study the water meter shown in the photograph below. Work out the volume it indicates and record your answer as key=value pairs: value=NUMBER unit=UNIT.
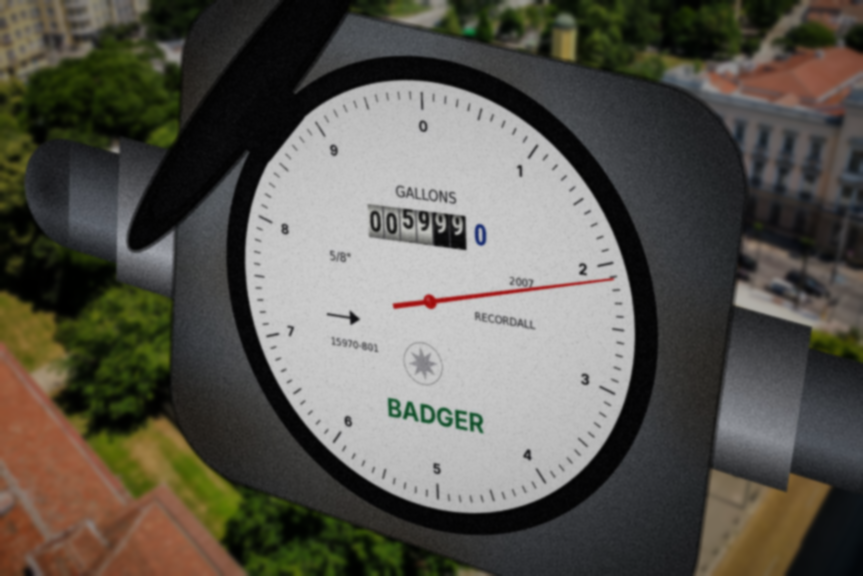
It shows value=59992.1 unit=gal
